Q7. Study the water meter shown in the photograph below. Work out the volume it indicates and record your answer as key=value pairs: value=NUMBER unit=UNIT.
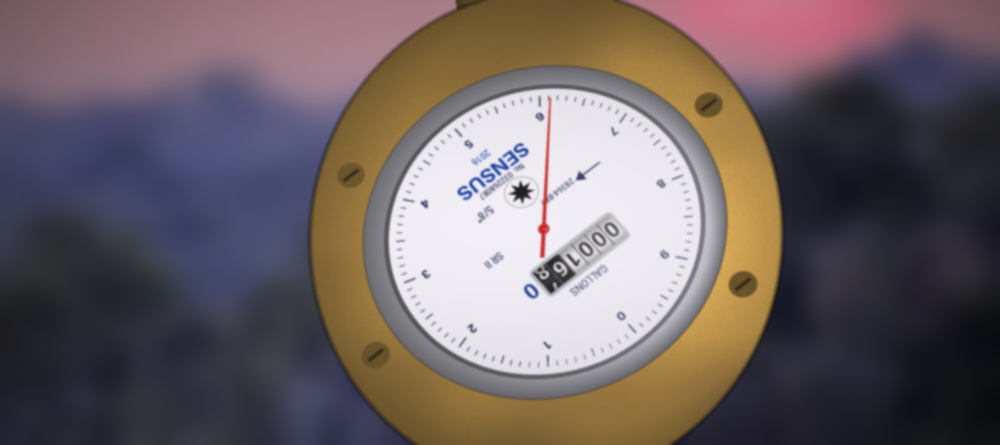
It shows value=1676.1 unit=gal
